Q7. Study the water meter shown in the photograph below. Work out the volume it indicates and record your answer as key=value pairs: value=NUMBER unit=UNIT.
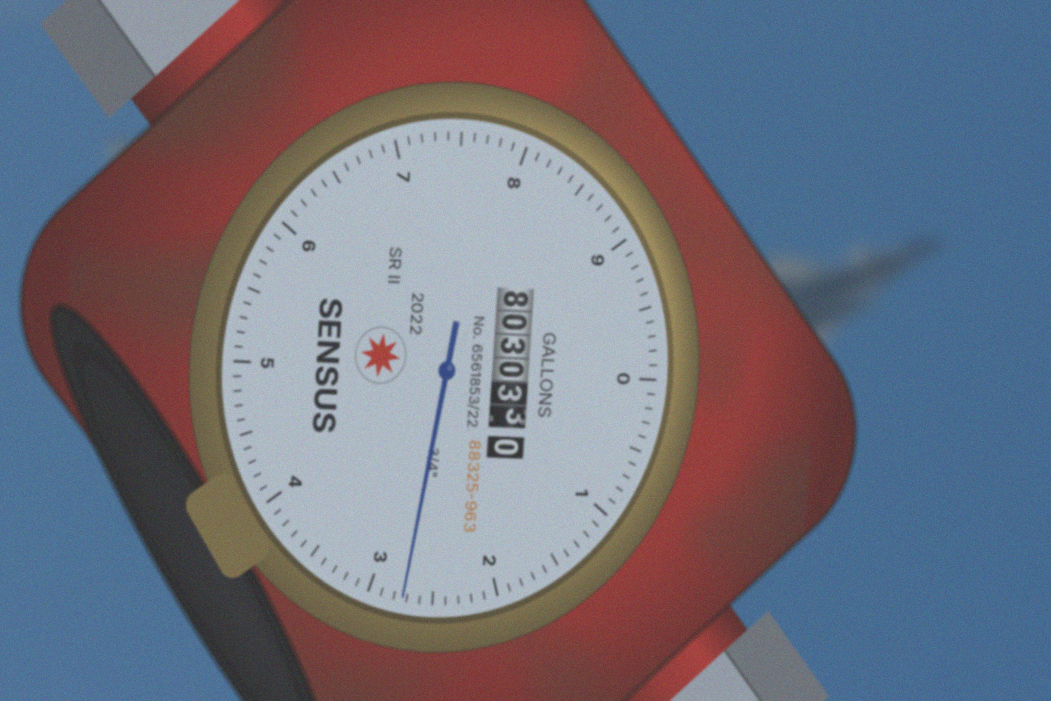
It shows value=8030332.7 unit=gal
